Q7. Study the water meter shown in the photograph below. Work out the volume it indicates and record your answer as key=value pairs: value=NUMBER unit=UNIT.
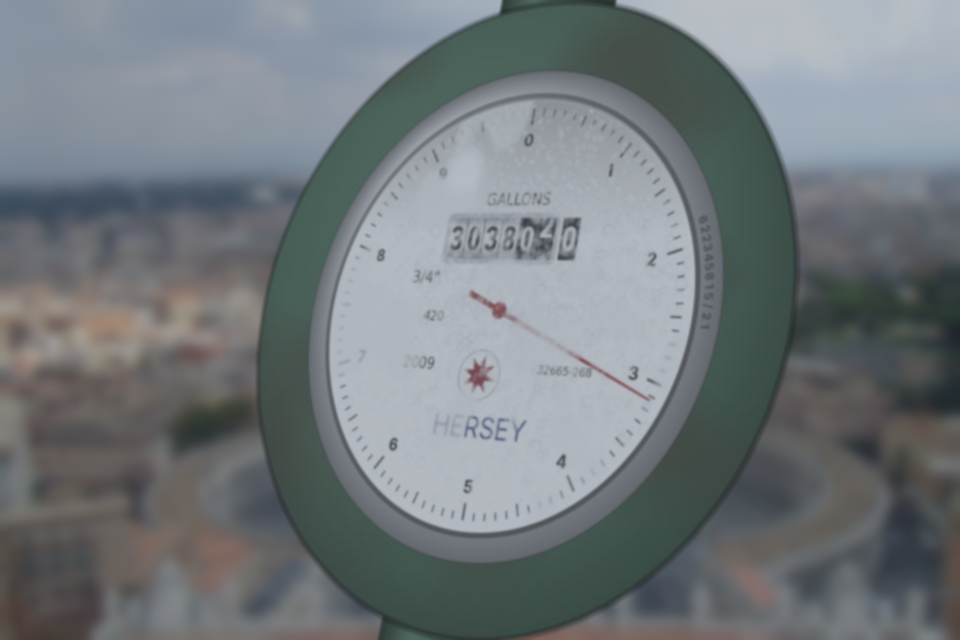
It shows value=3038023.1 unit=gal
